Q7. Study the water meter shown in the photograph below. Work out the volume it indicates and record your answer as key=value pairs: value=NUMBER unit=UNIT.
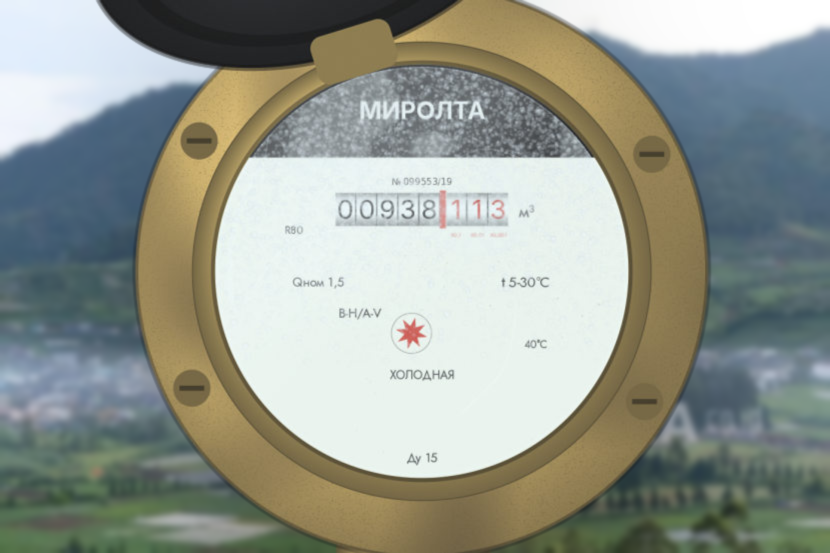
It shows value=938.113 unit=m³
